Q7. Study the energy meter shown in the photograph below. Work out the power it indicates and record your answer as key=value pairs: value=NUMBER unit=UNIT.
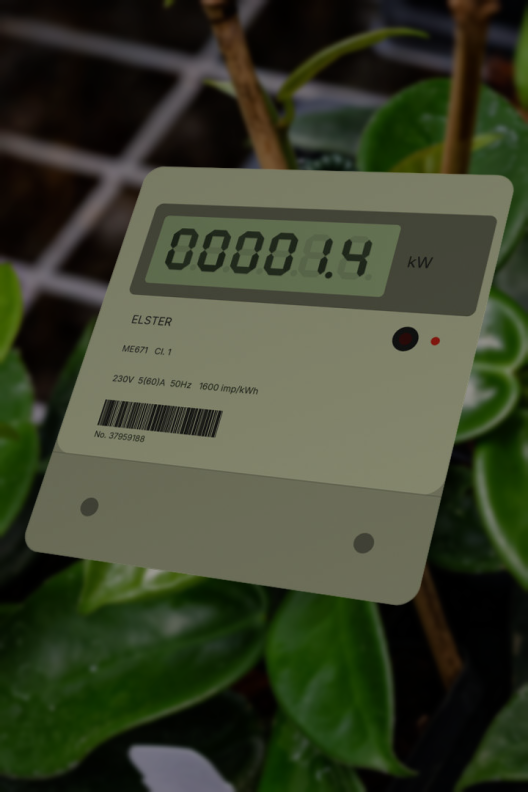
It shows value=1.4 unit=kW
